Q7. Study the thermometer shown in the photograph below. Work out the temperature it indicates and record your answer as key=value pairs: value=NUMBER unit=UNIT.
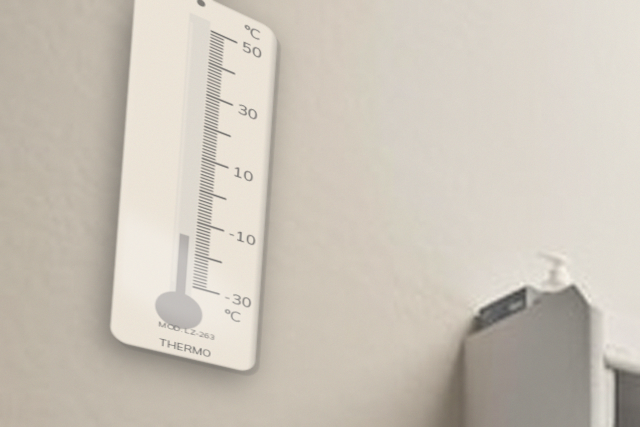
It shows value=-15 unit=°C
